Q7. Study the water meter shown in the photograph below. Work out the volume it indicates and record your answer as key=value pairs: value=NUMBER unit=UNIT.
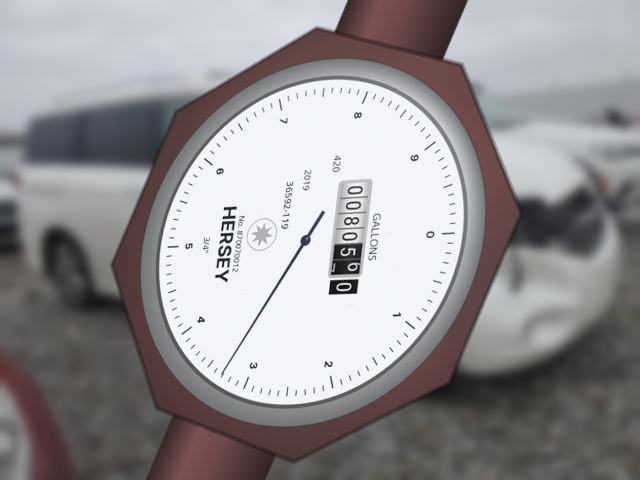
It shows value=80563.3 unit=gal
